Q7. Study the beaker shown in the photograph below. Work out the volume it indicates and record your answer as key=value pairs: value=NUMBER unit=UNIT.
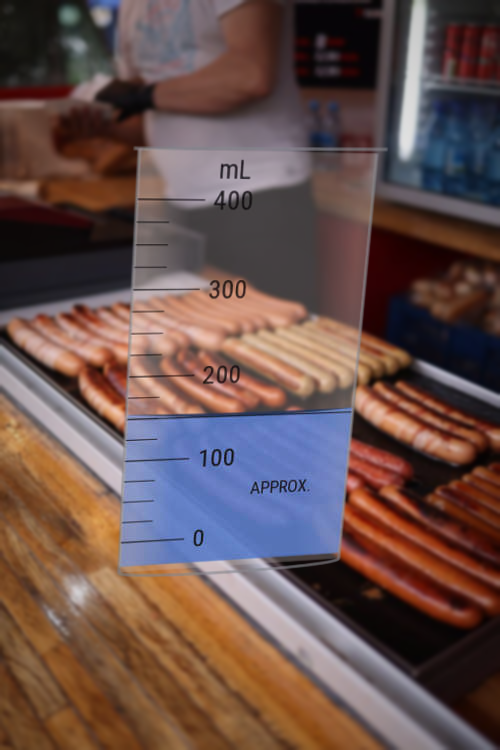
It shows value=150 unit=mL
